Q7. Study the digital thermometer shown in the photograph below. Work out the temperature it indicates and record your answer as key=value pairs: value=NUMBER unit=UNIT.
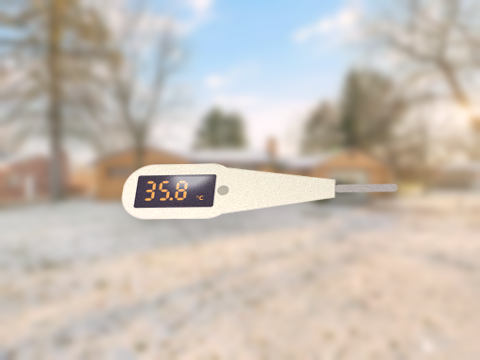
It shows value=35.8 unit=°C
